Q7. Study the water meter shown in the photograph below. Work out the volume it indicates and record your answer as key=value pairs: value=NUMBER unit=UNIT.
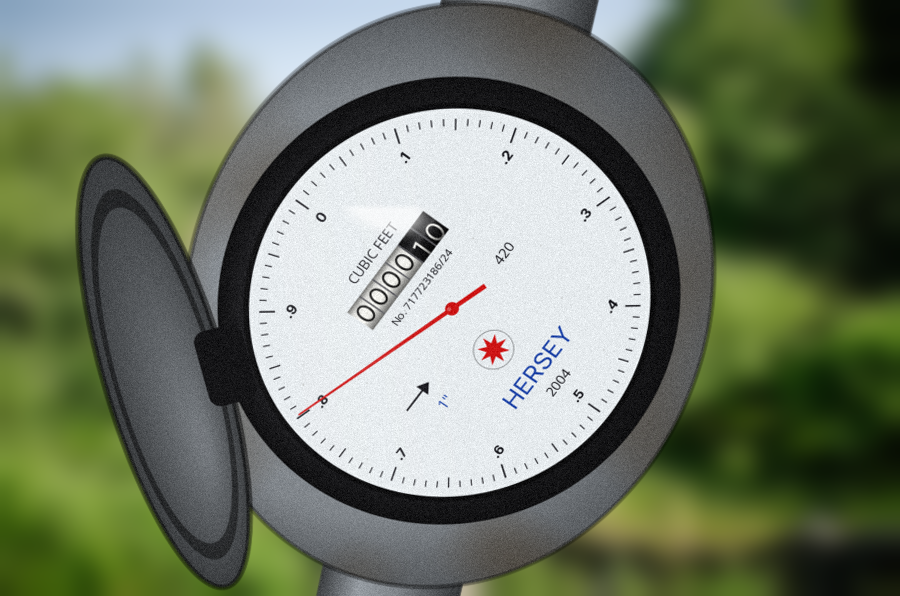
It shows value=9.80 unit=ft³
